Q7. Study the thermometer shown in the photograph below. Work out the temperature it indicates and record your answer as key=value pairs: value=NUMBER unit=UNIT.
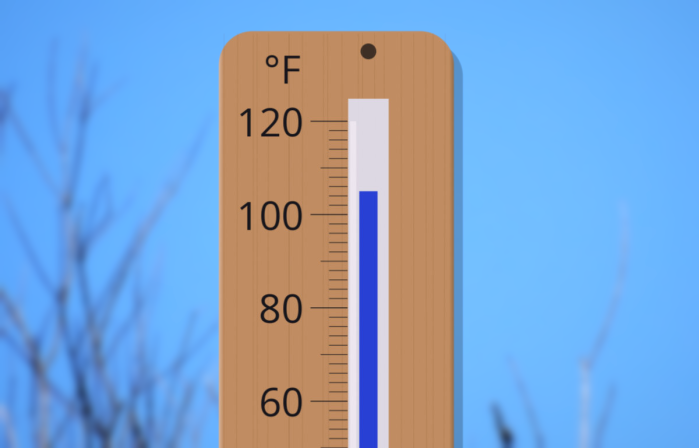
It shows value=105 unit=°F
